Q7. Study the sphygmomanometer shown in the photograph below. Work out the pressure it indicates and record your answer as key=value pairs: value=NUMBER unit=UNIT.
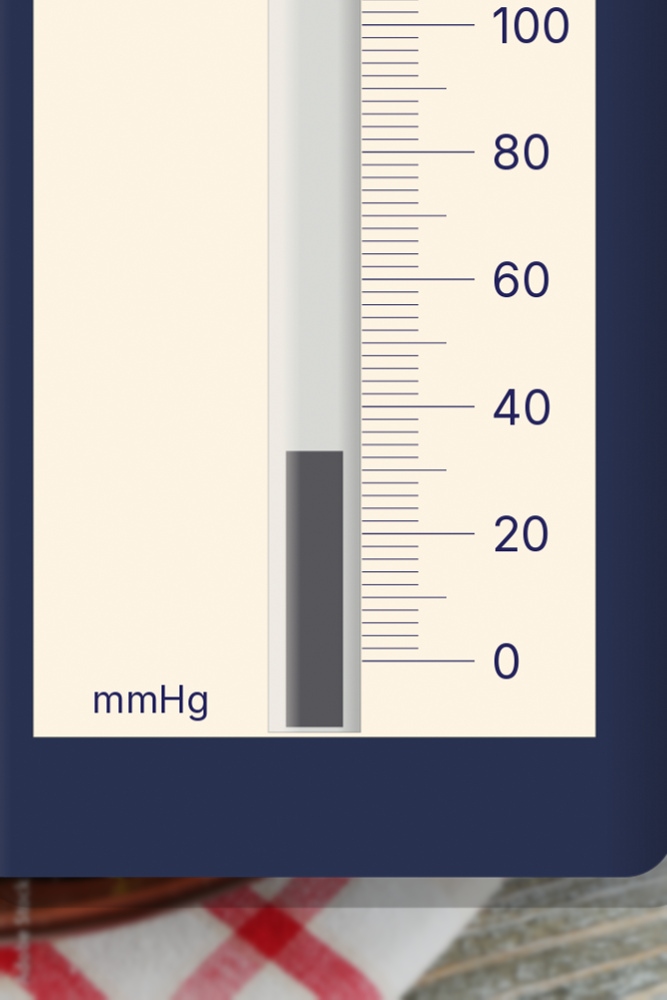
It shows value=33 unit=mmHg
